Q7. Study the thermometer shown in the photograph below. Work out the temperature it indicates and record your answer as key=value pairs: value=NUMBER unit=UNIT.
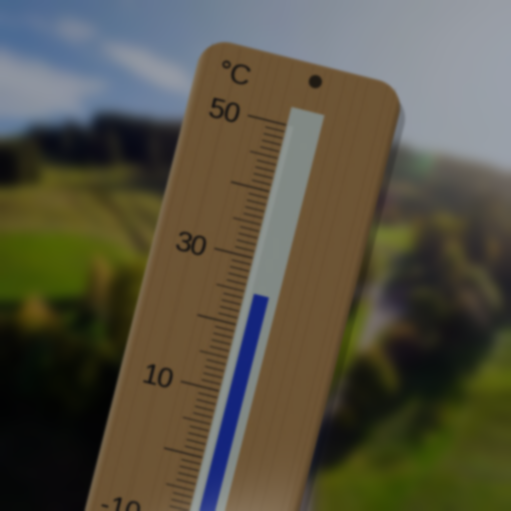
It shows value=25 unit=°C
